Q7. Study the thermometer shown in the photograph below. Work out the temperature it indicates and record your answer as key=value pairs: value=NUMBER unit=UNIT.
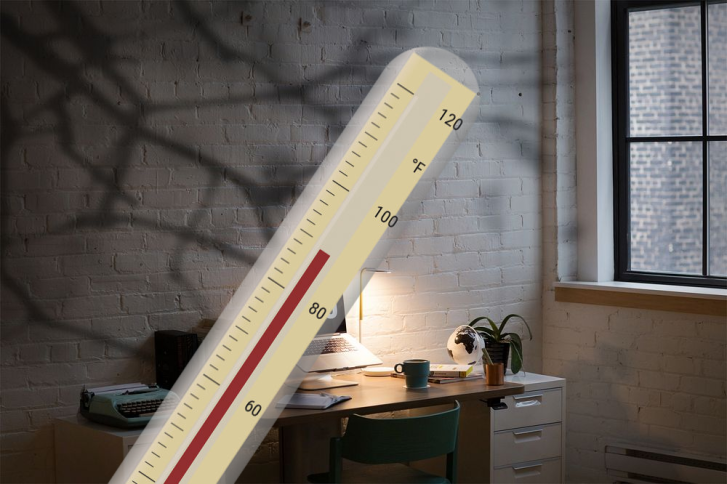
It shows value=89 unit=°F
